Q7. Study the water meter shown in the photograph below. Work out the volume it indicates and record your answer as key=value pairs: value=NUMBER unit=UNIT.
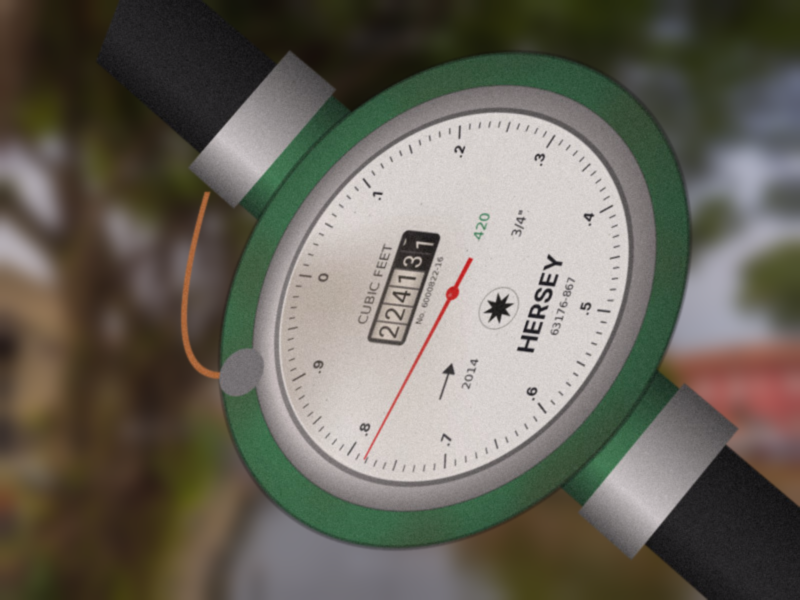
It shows value=224130.78 unit=ft³
